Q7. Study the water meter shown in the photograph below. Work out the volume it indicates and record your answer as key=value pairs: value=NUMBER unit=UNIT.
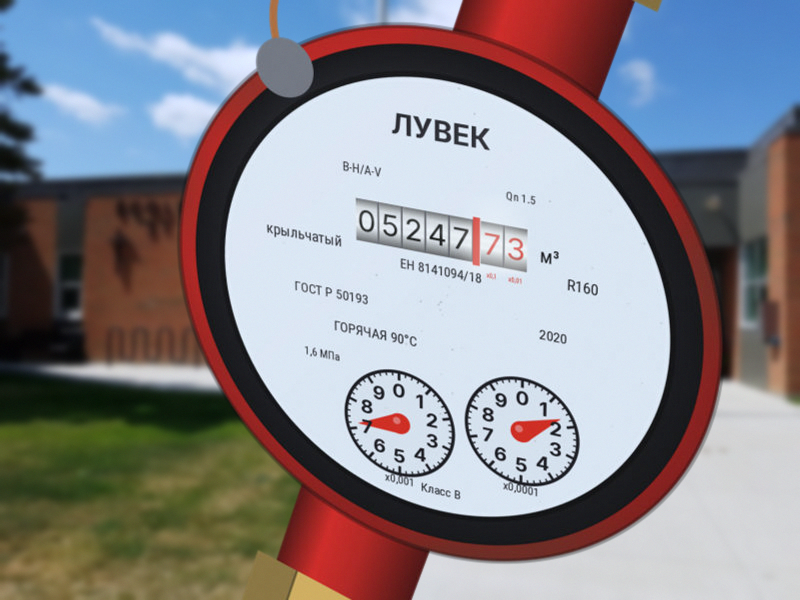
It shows value=5247.7371 unit=m³
